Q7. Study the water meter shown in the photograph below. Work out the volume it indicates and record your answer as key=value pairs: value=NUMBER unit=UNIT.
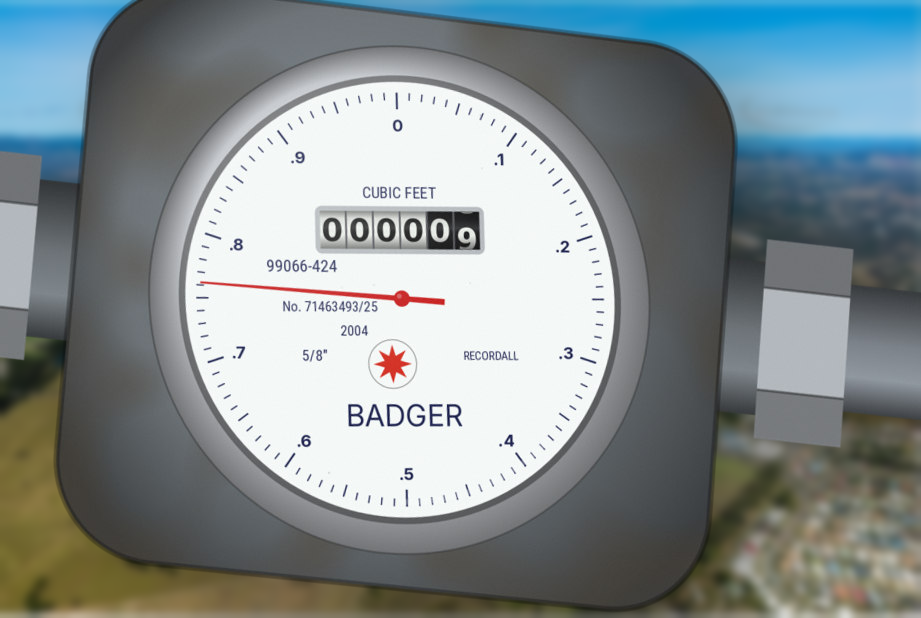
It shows value=8.76 unit=ft³
